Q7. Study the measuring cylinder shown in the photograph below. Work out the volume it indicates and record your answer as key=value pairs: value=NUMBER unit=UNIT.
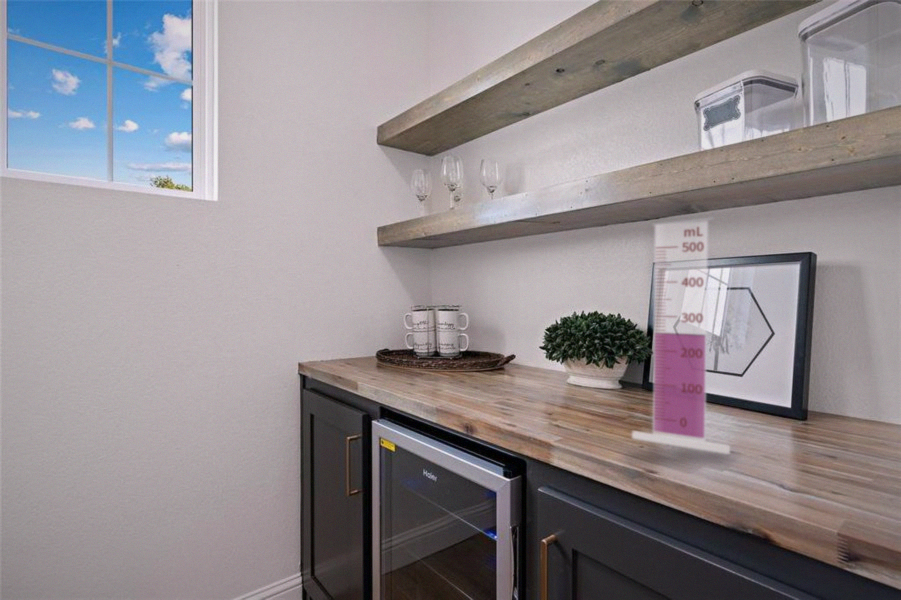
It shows value=250 unit=mL
